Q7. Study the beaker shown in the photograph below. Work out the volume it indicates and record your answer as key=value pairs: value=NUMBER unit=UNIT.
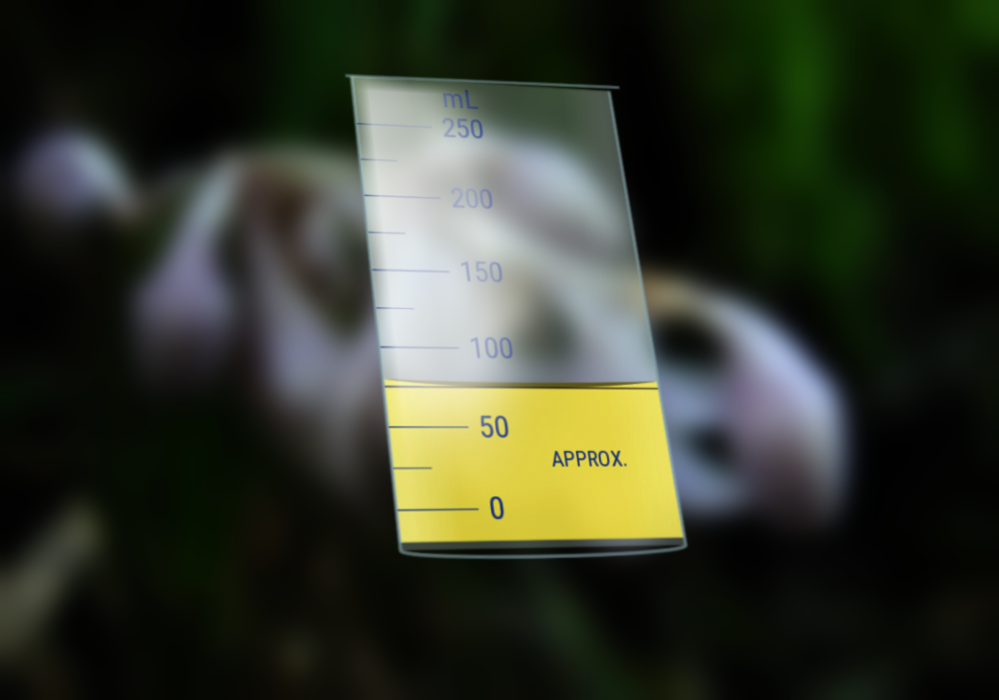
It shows value=75 unit=mL
